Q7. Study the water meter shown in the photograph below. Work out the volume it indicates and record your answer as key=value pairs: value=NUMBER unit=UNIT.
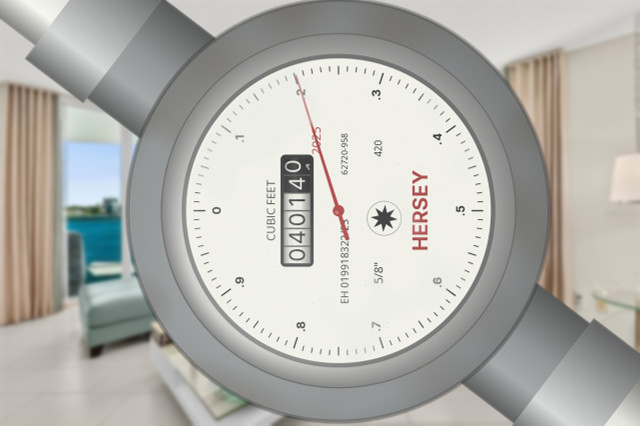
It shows value=40140.20 unit=ft³
